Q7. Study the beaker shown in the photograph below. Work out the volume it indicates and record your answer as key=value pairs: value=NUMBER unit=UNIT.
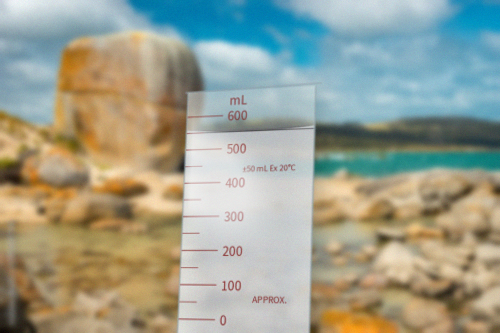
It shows value=550 unit=mL
